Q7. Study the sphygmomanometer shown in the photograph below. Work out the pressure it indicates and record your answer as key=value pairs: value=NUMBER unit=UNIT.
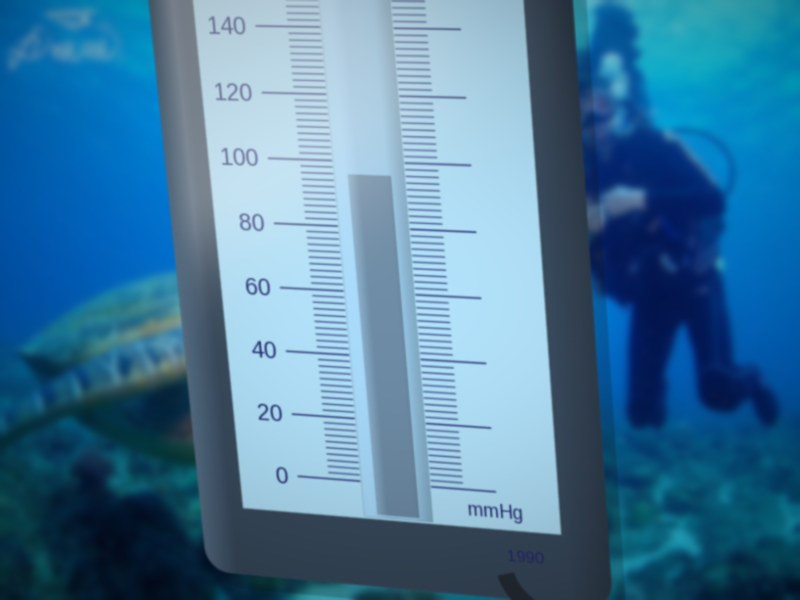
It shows value=96 unit=mmHg
